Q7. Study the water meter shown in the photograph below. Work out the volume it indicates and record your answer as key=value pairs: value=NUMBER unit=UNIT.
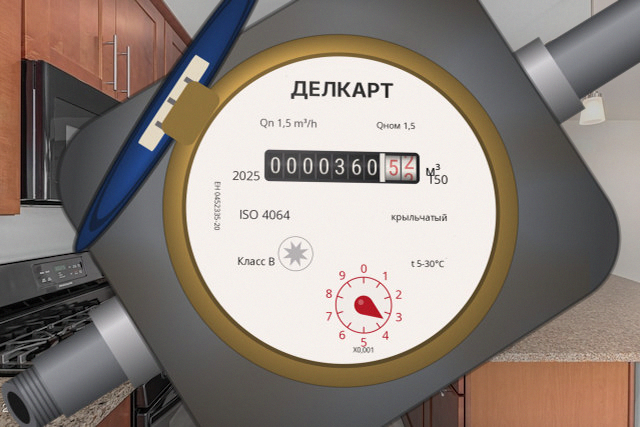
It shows value=360.523 unit=m³
